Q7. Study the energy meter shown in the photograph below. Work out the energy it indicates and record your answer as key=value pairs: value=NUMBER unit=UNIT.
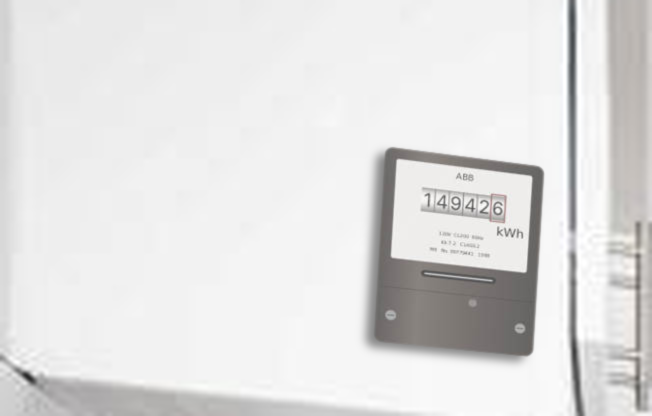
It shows value=14942.6 unit=kWh
